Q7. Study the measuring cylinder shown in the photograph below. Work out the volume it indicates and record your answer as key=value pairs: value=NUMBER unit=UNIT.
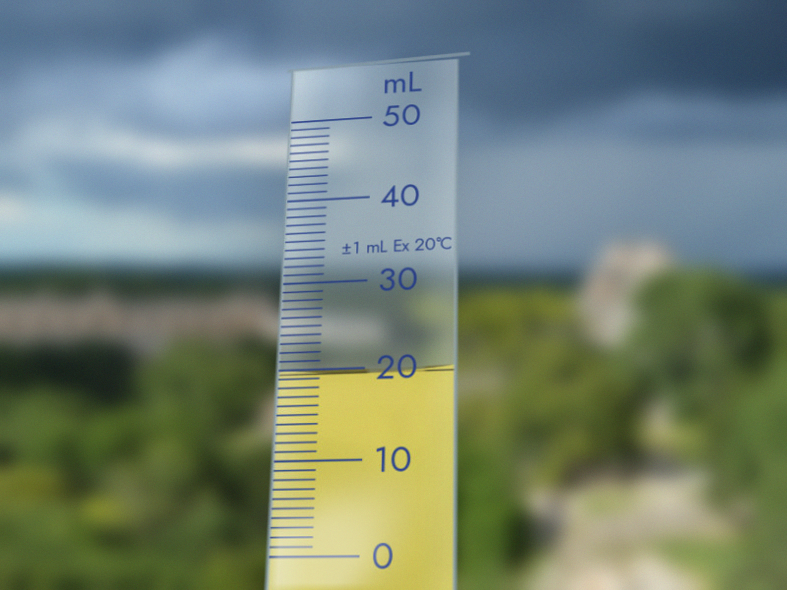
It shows value=19.5 unit=mL
